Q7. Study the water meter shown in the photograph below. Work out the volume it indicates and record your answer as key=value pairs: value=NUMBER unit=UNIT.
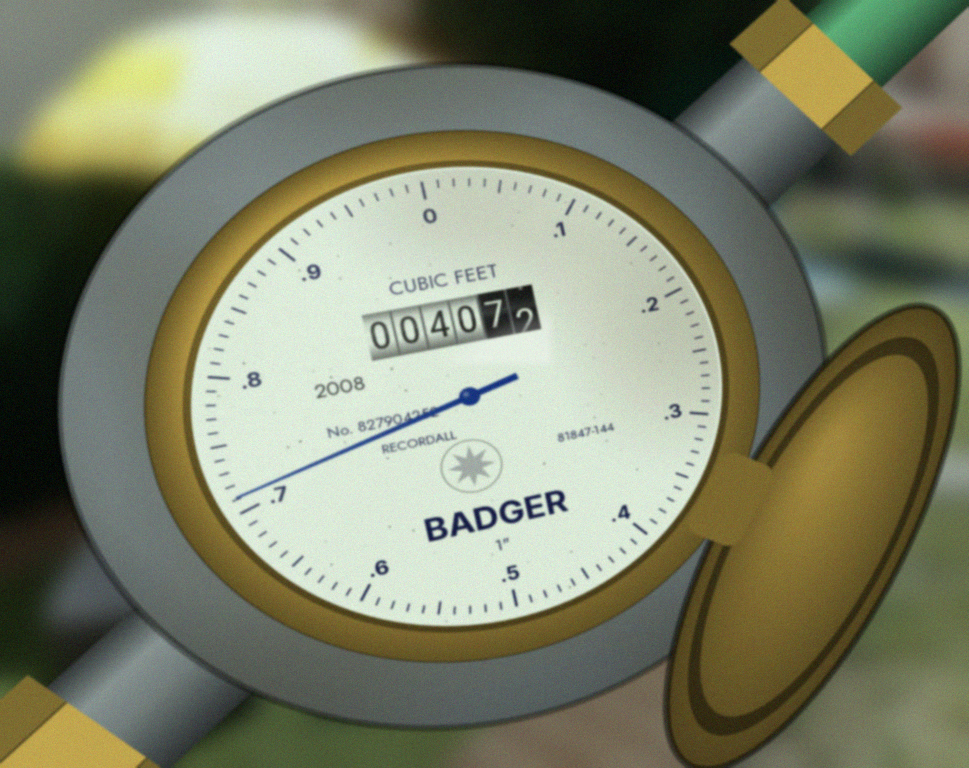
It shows value=4071.71 unit=ft³
